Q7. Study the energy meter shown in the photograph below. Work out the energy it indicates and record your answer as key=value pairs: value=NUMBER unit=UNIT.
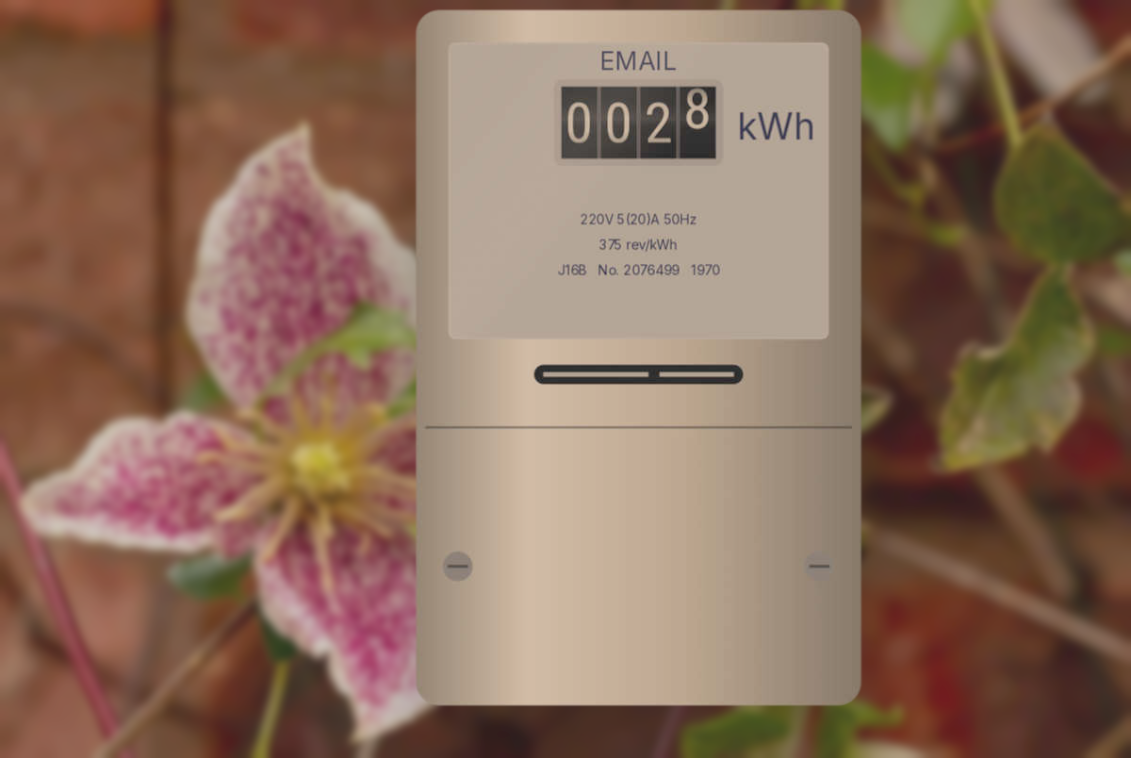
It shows value=28 unit=kWh
